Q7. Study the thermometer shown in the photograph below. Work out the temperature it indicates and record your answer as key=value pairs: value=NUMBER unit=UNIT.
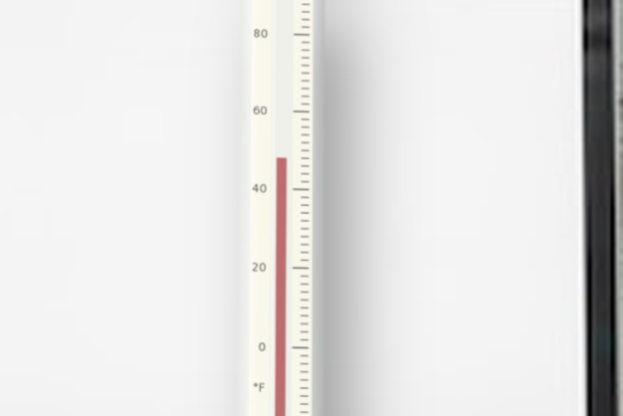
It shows value=48 unit=°F
